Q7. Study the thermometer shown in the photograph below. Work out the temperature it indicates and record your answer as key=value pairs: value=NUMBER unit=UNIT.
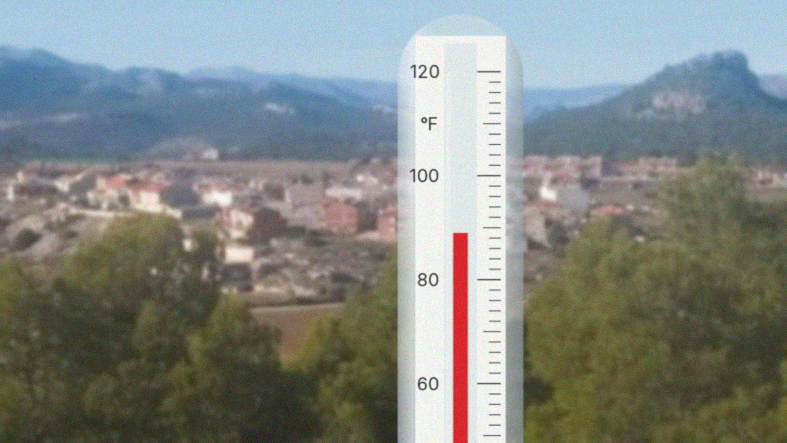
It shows value=89 unit=°F
